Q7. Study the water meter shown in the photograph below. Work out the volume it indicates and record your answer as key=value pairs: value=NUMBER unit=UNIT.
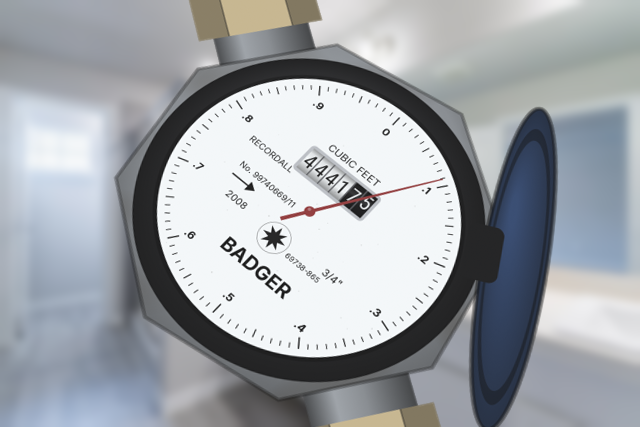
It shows value=444175.09 unit=ft³
